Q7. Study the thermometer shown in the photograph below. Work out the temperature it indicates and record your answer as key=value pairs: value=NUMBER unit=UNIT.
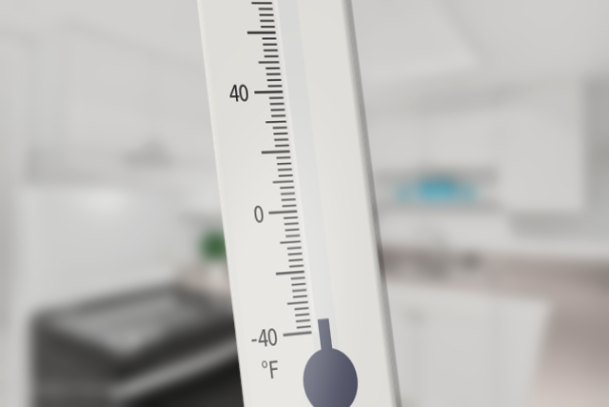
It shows value=-36 unit=°F
